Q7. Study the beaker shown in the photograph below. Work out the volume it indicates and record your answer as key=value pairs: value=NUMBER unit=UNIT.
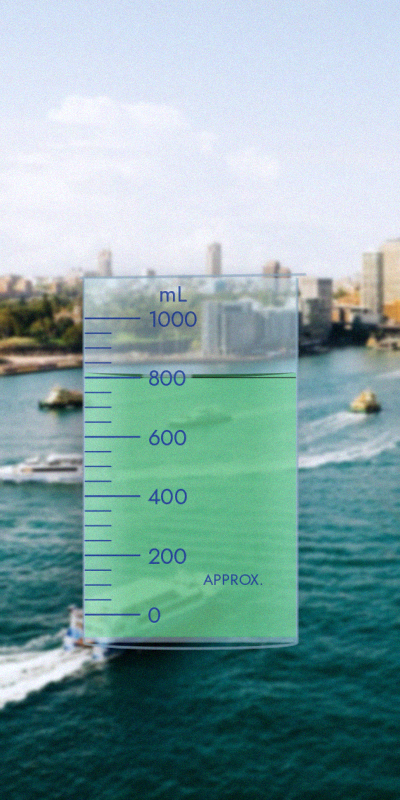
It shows value=800 unit=mL
